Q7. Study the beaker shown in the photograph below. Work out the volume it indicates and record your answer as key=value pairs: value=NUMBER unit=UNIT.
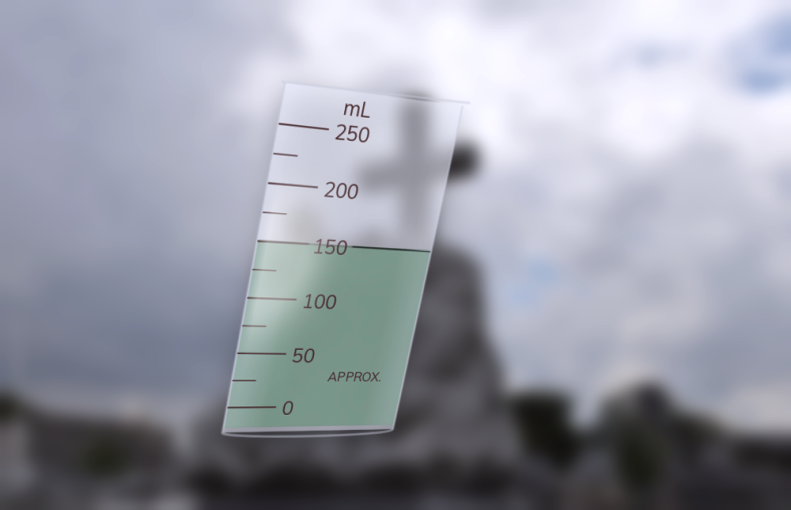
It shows value=150 unit=mL
